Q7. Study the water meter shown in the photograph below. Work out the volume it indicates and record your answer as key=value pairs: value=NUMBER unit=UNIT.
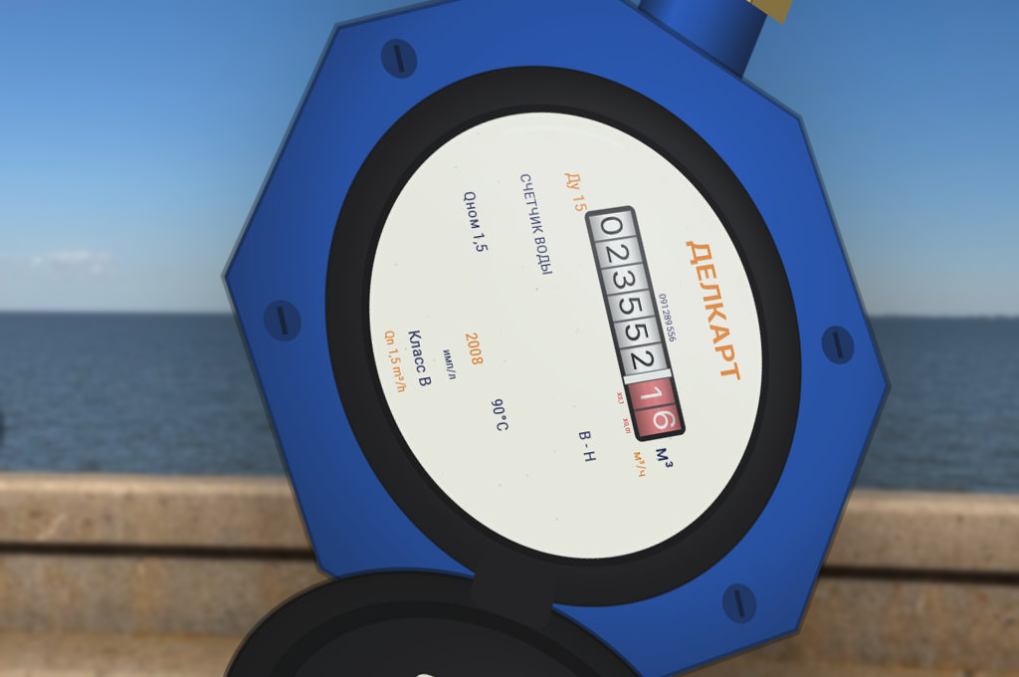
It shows value=23552.16 unit=m³
